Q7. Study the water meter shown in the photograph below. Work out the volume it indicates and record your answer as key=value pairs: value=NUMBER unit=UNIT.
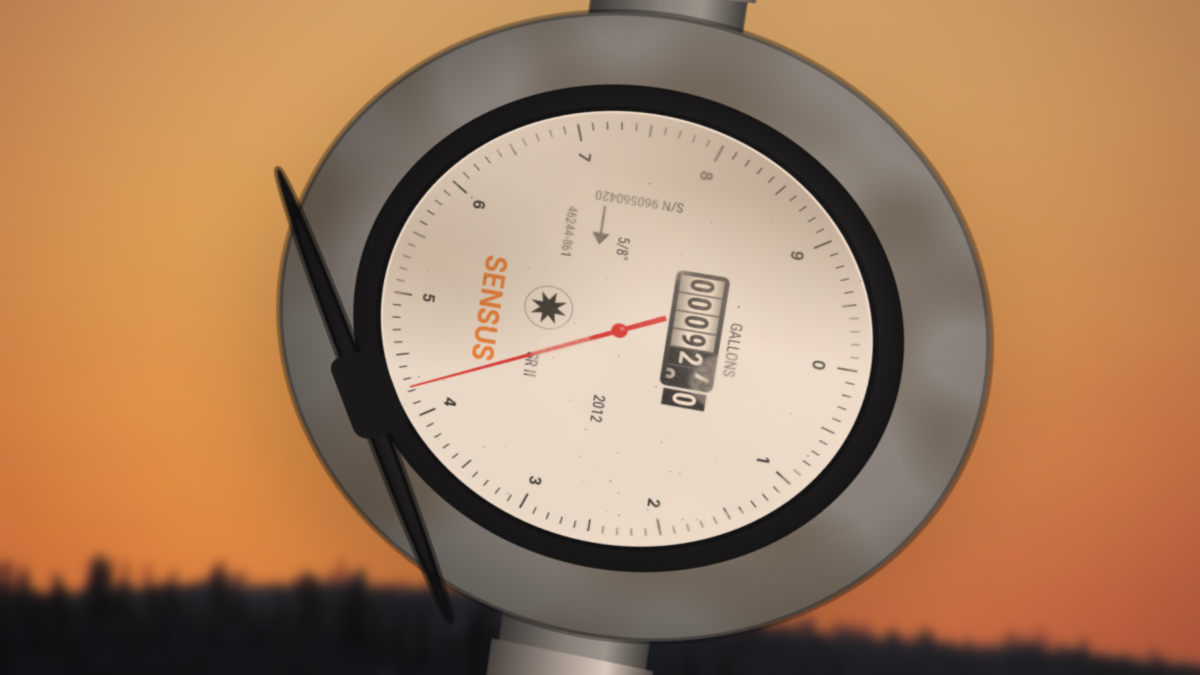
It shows value=9274.2 unit=gal
